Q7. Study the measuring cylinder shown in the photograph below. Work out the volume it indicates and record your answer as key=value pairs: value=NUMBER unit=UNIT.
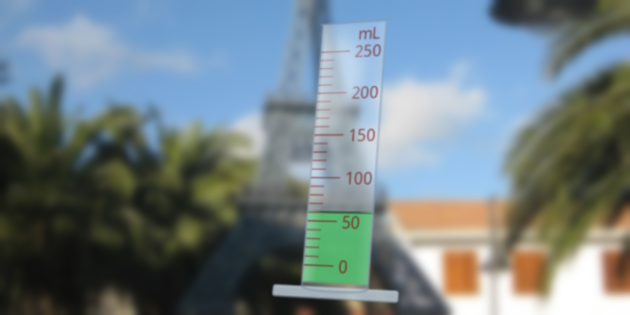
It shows value=60 unit=mL
